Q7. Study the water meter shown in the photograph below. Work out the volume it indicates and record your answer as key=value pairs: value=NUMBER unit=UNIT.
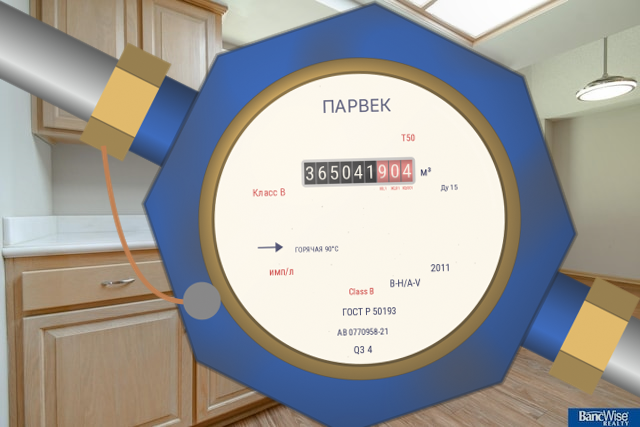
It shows value=365041.904 unit=m³
